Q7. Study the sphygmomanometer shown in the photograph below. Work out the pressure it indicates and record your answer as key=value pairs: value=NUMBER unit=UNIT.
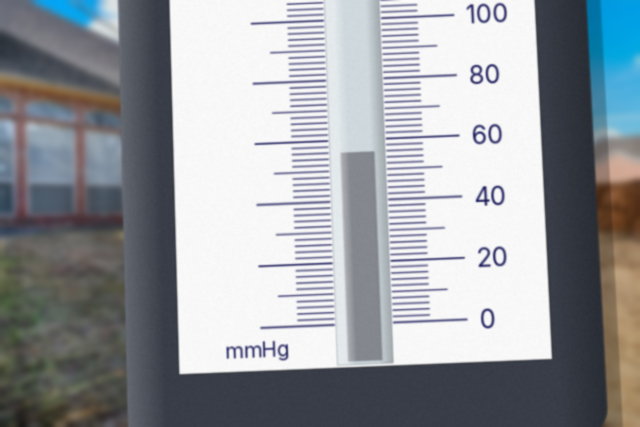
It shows value=56 unit=mmHg
